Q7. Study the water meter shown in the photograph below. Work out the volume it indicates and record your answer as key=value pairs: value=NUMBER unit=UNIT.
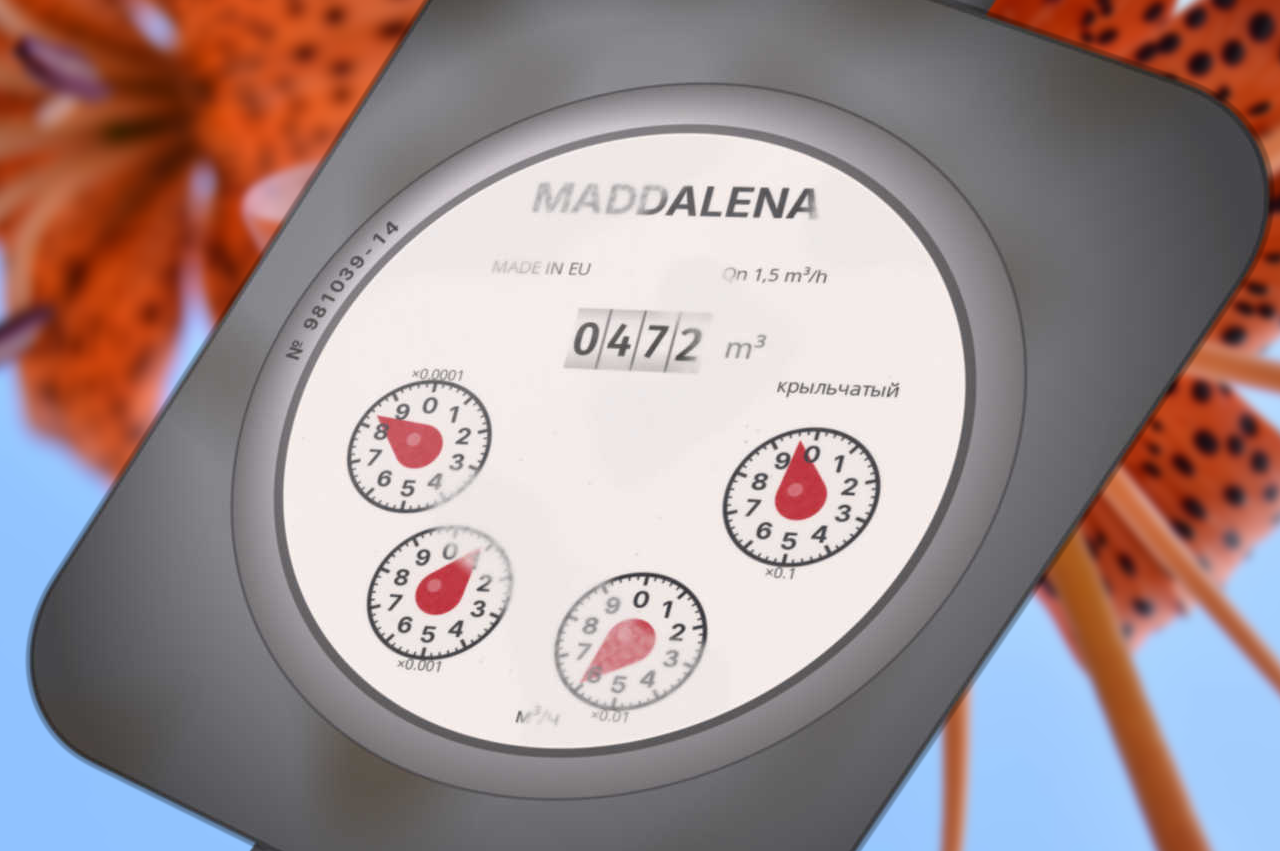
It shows value=471.9608 unit=m³
